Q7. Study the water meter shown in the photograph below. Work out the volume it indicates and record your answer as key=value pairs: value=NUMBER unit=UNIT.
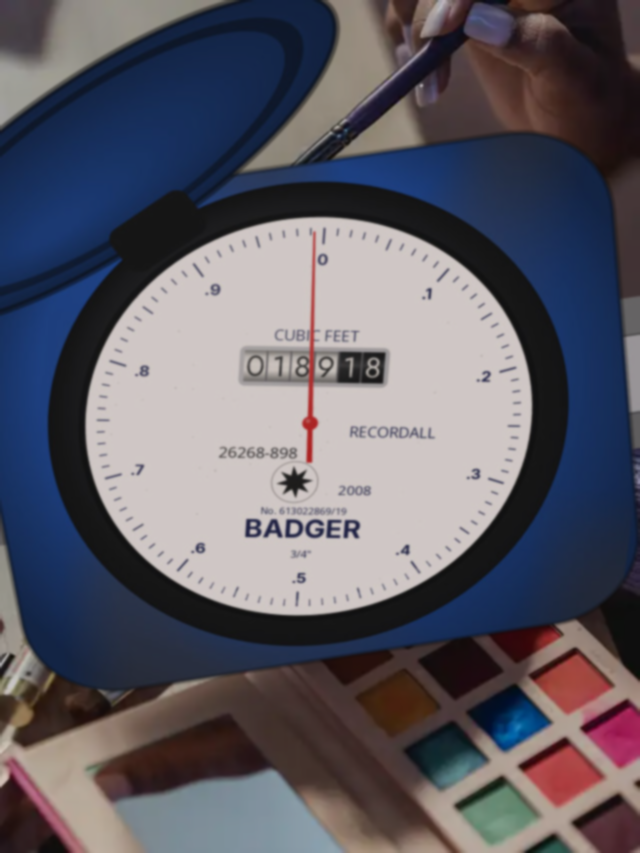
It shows value=18917.99 unit=ft³
